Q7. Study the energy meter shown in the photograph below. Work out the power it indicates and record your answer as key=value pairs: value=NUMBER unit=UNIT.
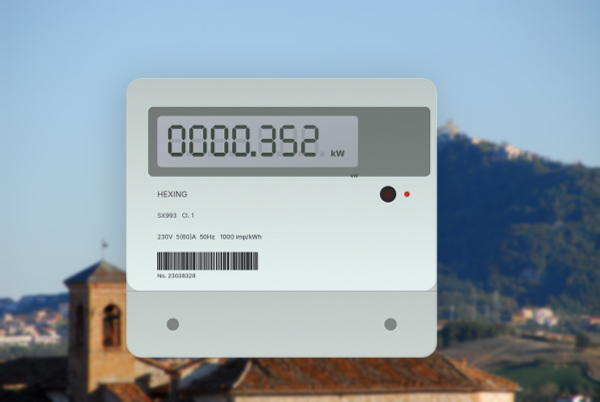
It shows value=0.352 unit=kW
